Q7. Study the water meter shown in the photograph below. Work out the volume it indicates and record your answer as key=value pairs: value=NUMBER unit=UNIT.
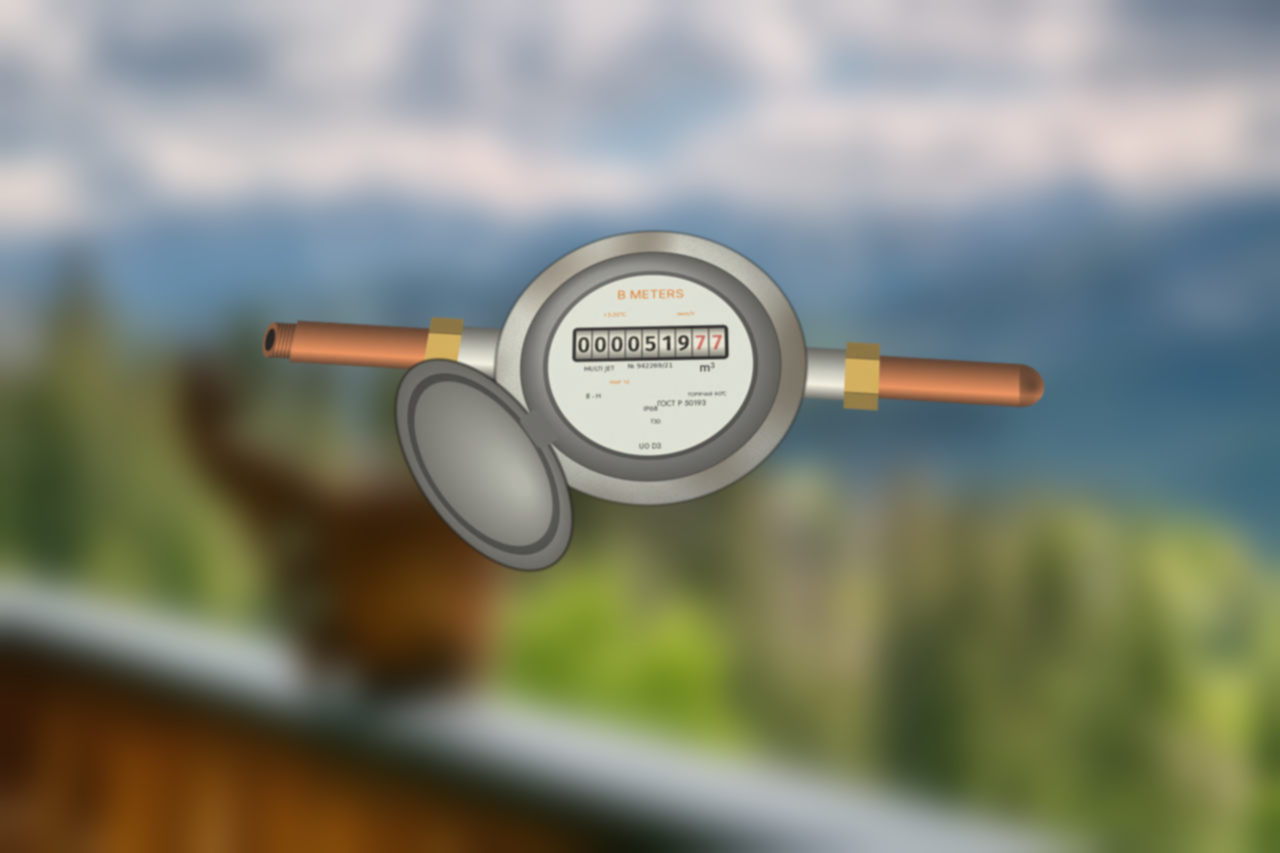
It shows value=519.77 unit=m³
